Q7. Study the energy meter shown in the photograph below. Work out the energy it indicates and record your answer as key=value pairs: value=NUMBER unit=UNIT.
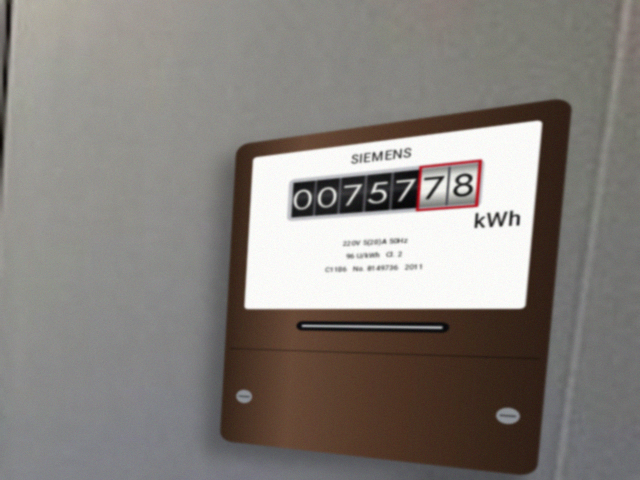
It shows value=757.78 unit=kWh
